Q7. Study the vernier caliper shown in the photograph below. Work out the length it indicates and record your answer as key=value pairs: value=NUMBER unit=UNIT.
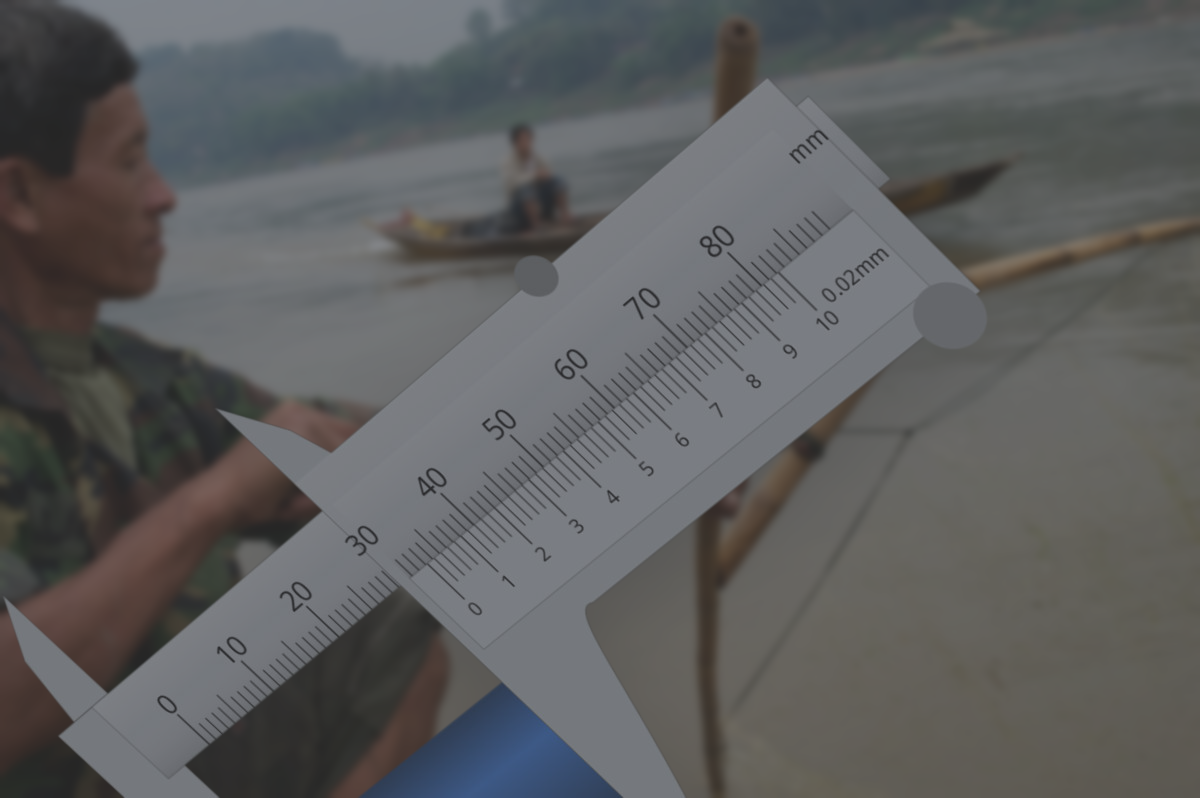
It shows value=33.2 unit=mm
